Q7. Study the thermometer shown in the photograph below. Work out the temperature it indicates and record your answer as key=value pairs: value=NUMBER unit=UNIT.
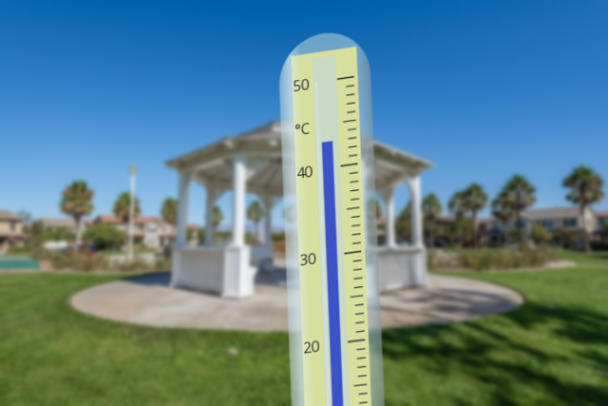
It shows value=43 unit=°C
